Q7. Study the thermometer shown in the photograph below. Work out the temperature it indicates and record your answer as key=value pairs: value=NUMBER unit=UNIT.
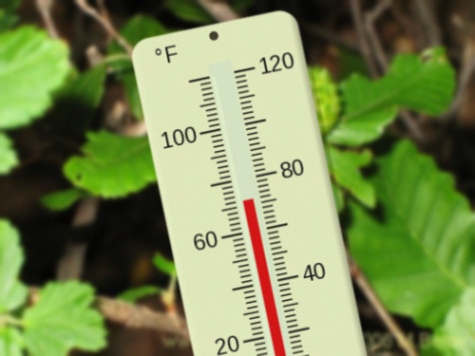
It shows value=72 unit=°F
